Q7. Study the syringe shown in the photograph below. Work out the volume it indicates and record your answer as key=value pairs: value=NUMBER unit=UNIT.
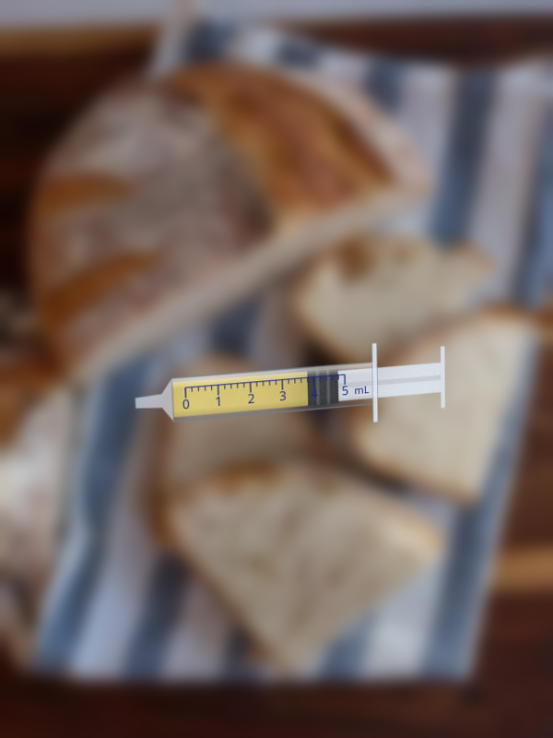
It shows value=3.8 unit=mL
